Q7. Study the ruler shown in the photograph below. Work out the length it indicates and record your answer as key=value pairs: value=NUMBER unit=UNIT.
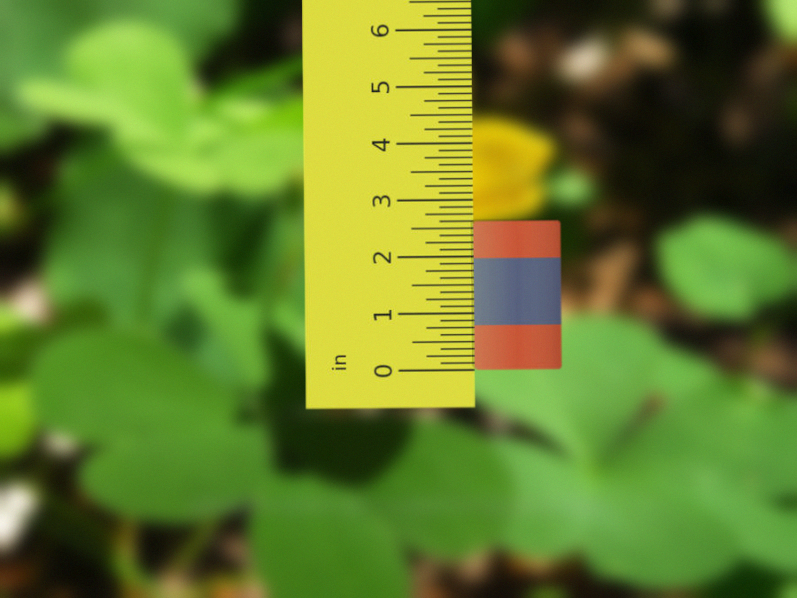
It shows value=2.625 unit=in
